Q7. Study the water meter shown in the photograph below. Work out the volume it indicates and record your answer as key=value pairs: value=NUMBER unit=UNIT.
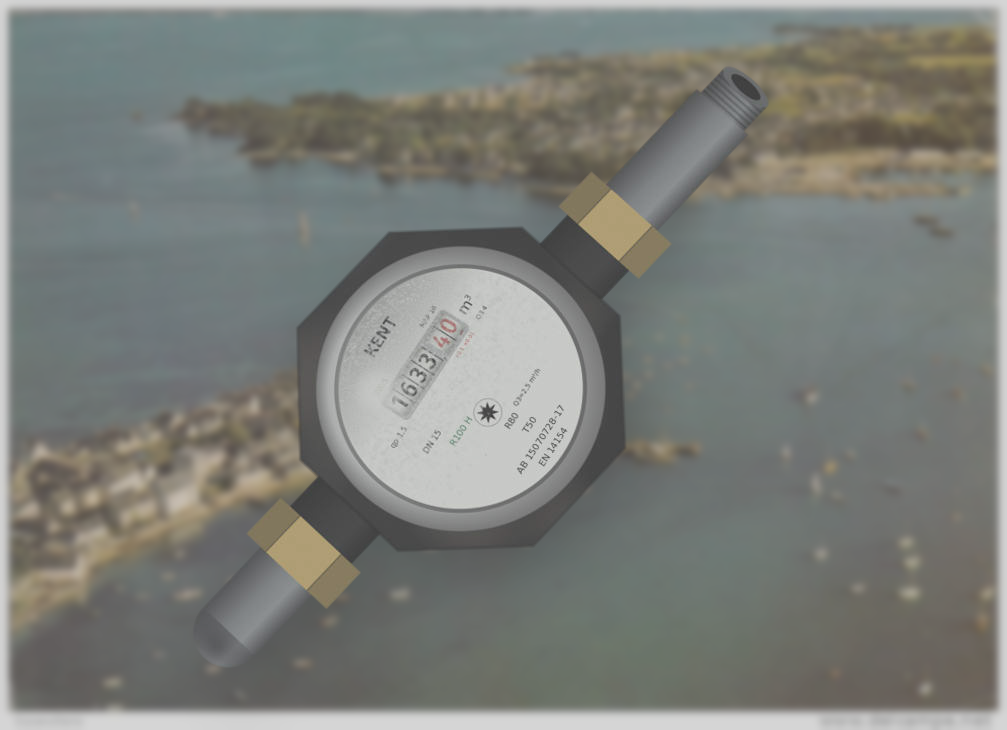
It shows value=1633.40 unit=m³
